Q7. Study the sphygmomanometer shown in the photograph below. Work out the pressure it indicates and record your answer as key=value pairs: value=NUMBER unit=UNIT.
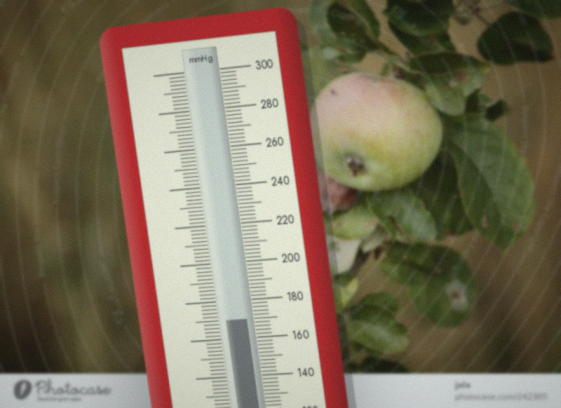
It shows value=170 unit=mmHg
